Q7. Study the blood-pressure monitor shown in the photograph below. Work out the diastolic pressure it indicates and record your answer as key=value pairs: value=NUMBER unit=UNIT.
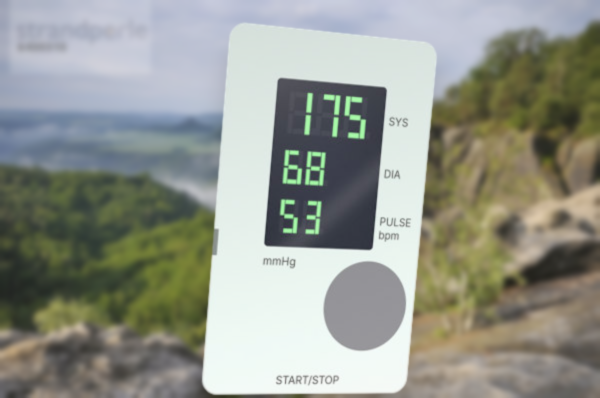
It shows value=68 unit=mmHg
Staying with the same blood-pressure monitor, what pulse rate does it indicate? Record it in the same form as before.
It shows value=53 unit=bpm
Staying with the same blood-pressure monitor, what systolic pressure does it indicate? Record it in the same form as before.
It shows value=175 unit=mmHg
